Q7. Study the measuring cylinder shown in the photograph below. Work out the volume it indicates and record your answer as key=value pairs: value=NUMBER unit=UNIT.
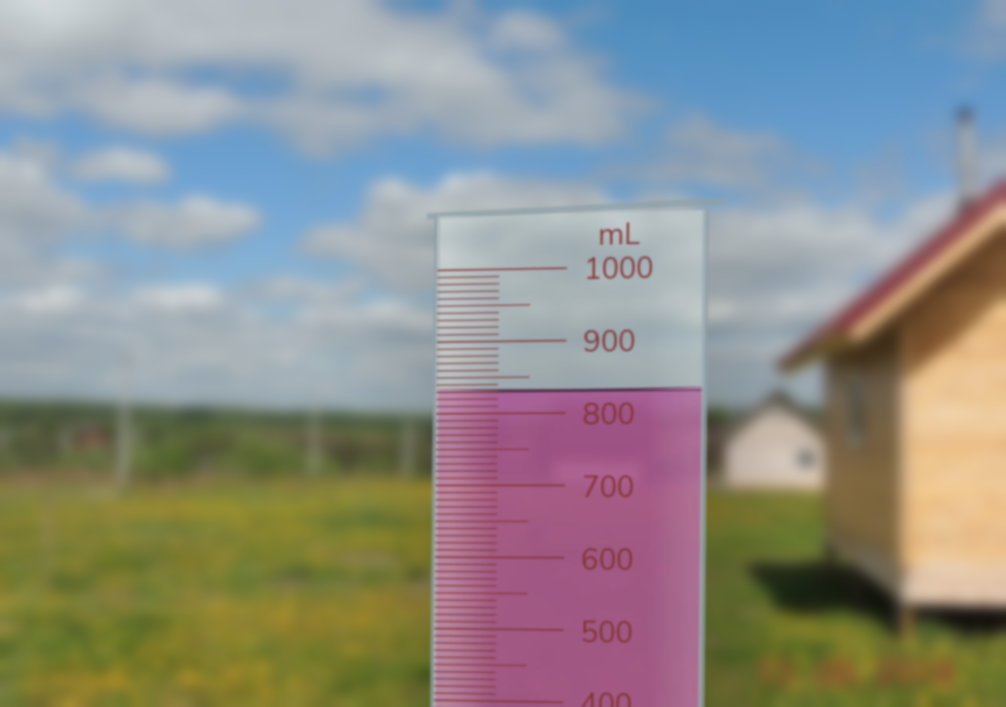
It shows value=830 unit=mL
